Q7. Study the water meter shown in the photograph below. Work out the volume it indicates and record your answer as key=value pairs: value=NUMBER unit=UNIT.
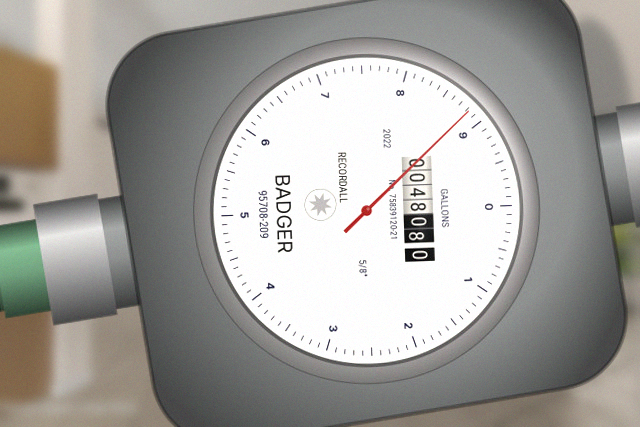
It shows value=48078.8 unit=gal
